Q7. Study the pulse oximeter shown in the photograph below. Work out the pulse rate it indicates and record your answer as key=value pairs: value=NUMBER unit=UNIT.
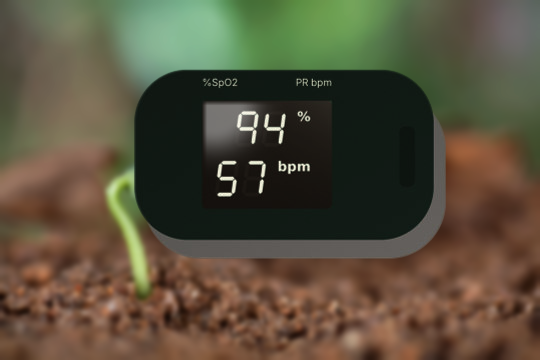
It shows value=57 unit=bpm
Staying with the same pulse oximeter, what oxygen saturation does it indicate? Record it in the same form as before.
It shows value=94 unit=%
